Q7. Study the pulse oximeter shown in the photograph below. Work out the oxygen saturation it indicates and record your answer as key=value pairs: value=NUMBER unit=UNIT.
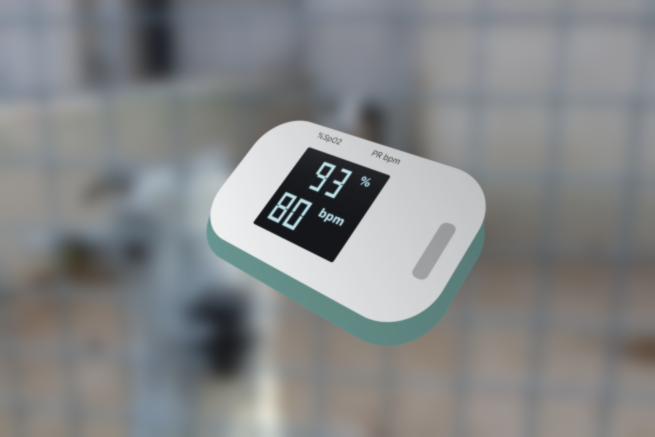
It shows value=93 unit=%
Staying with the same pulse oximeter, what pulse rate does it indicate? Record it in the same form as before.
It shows value=80 unit=bpm
